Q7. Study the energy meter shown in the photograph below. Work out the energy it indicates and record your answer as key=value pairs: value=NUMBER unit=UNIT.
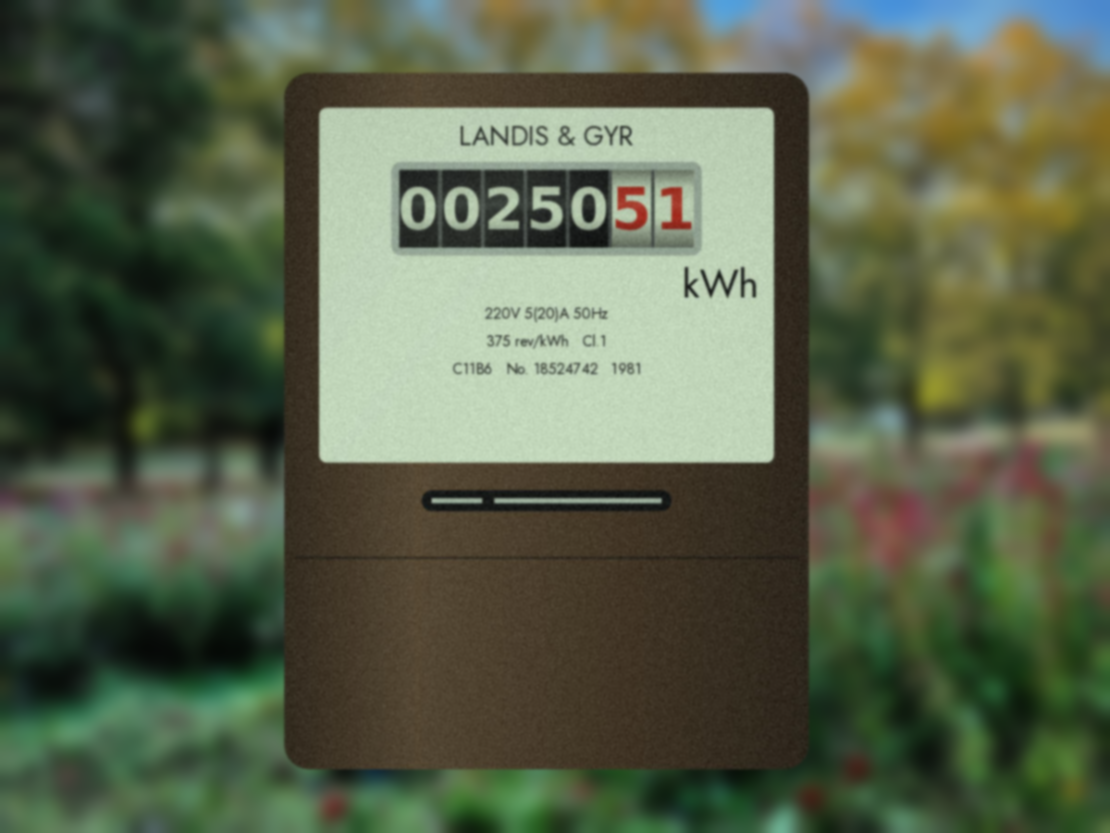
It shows value=250.51 unit=kWh
